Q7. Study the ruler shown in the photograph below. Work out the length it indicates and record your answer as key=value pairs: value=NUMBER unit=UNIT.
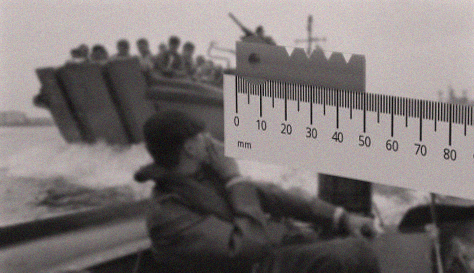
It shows value=50 unit=mm
